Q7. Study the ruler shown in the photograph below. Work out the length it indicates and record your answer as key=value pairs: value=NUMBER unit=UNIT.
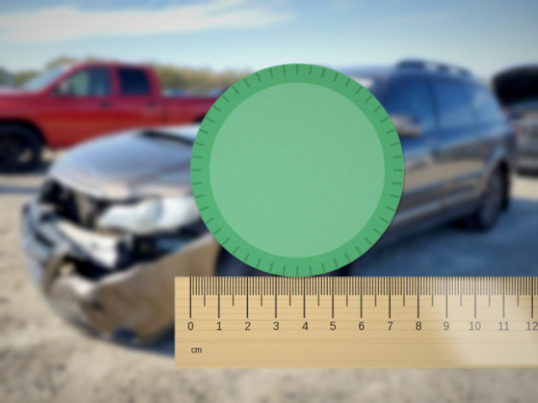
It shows value=7.5 unit=cm
